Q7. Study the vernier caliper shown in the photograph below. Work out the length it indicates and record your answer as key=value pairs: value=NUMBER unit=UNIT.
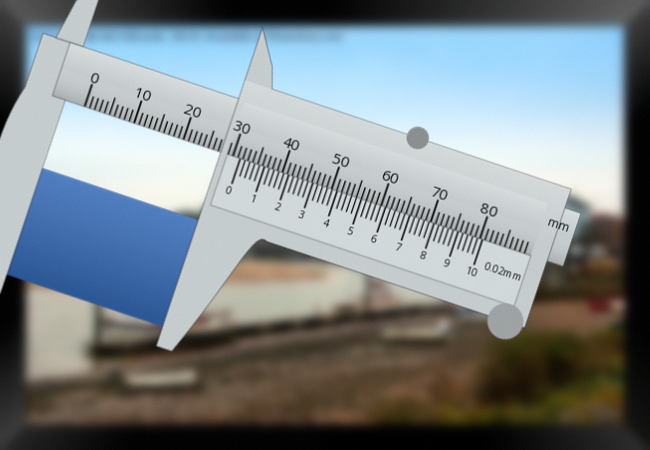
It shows value=31.5 unit=mm
